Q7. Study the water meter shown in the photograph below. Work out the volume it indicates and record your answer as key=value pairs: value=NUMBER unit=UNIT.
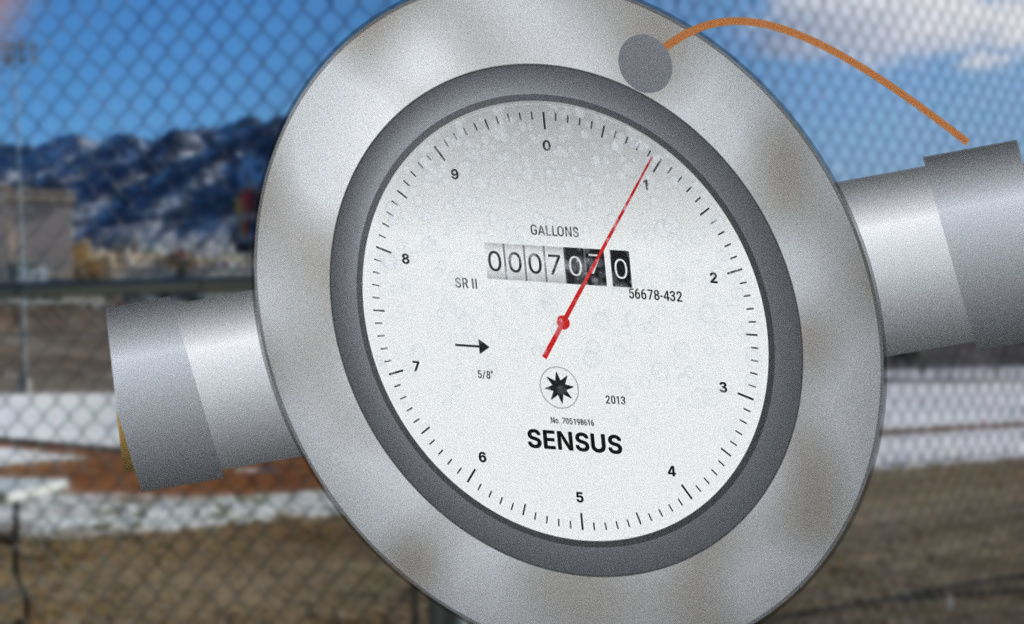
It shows value=7070.9 unit=gal
